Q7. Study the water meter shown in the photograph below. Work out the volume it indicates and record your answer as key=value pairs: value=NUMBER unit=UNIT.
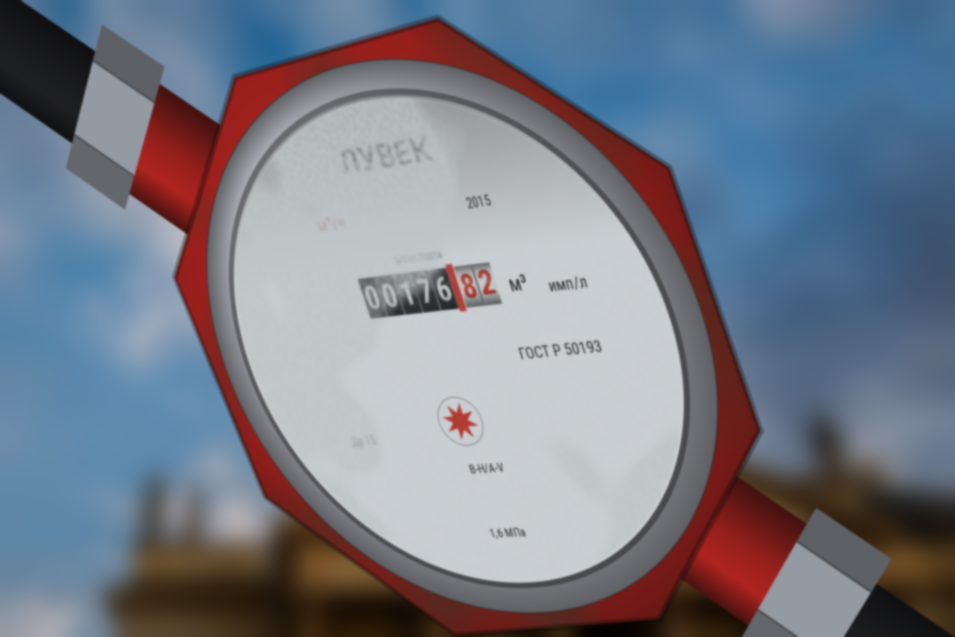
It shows value=176.82 unit=m³
